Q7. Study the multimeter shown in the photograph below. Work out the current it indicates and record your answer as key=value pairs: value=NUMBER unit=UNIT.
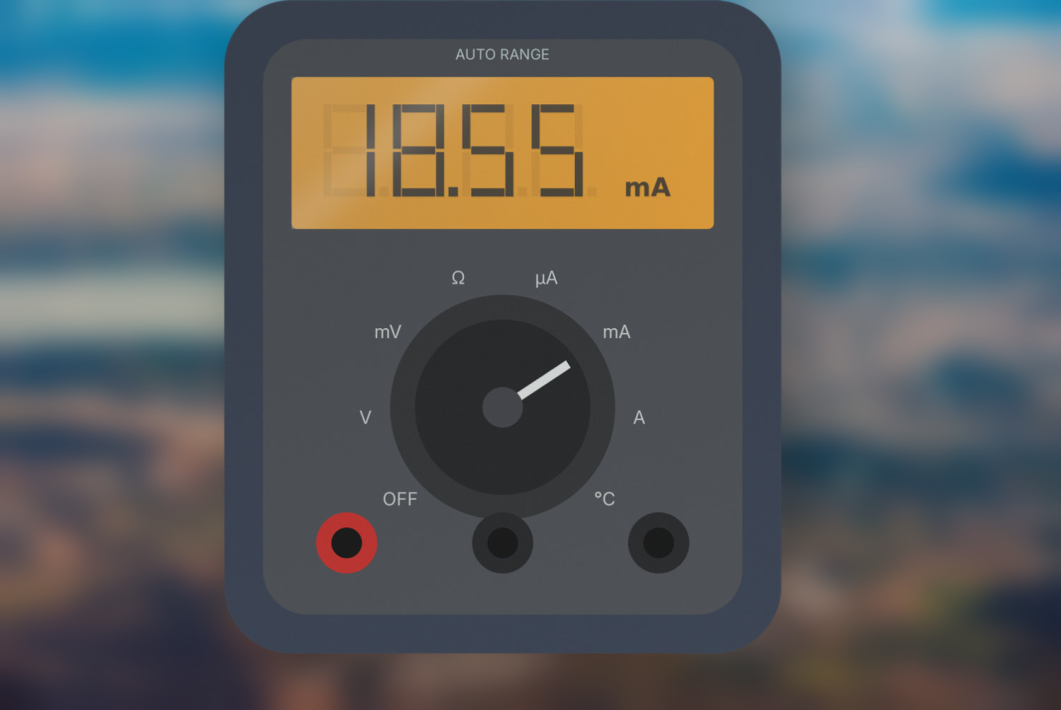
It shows value=18.55 unit=mA
